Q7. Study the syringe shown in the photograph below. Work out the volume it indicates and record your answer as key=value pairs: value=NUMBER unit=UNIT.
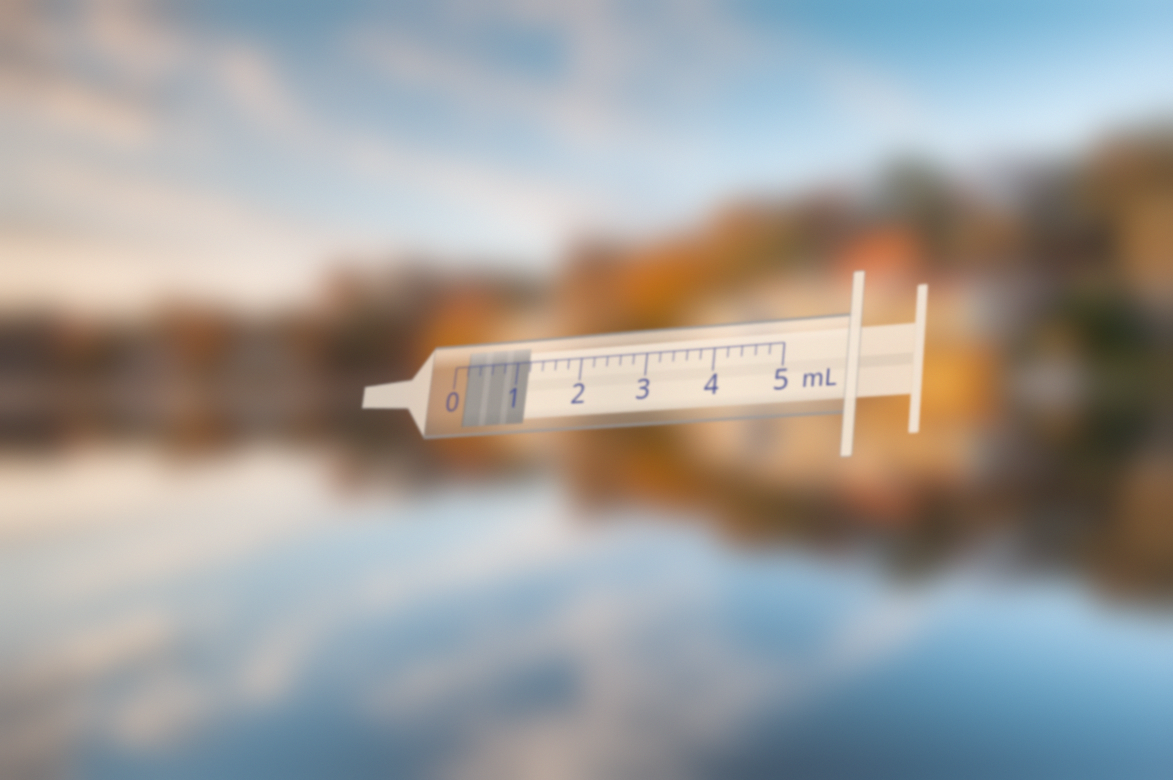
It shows value=0.2 unit=mL
